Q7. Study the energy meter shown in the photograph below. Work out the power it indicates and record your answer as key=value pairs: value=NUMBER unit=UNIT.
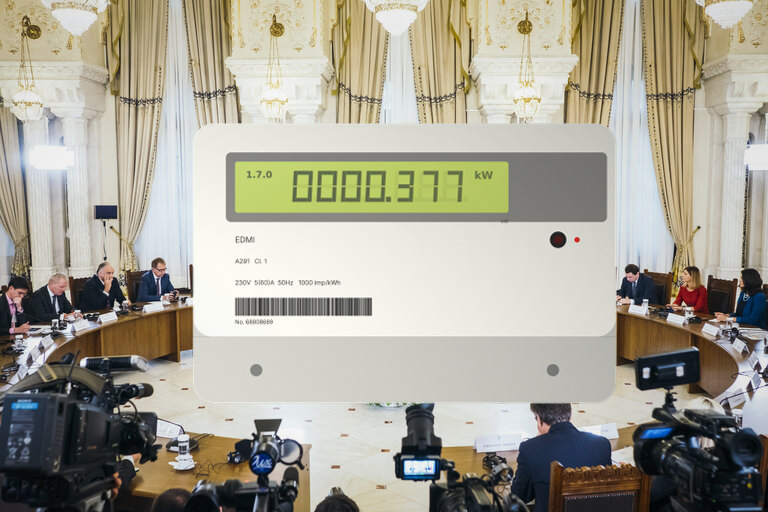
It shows value=0.377 unit=kW
